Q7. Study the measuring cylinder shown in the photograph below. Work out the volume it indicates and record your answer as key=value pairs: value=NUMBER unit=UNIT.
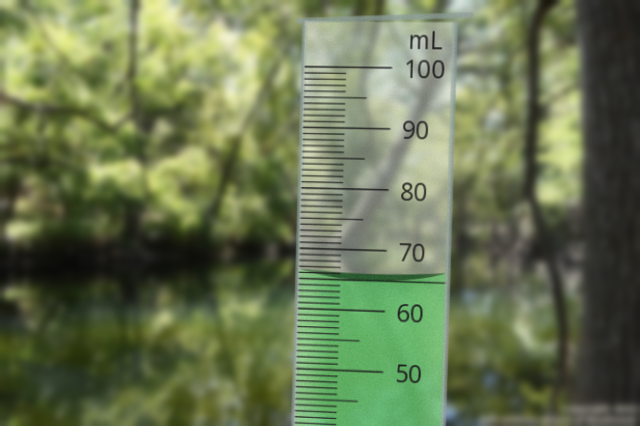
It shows value=65 unit=mL
